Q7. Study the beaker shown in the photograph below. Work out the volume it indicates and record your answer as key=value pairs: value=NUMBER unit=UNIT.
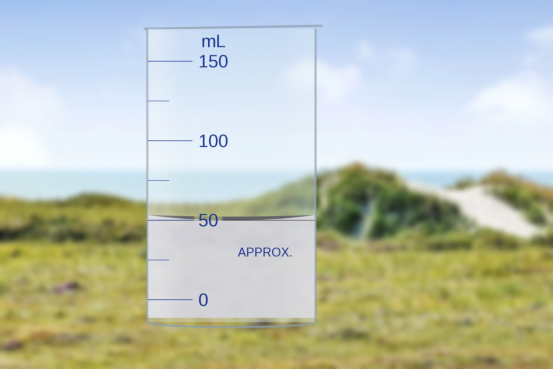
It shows value=50 unit=mL
